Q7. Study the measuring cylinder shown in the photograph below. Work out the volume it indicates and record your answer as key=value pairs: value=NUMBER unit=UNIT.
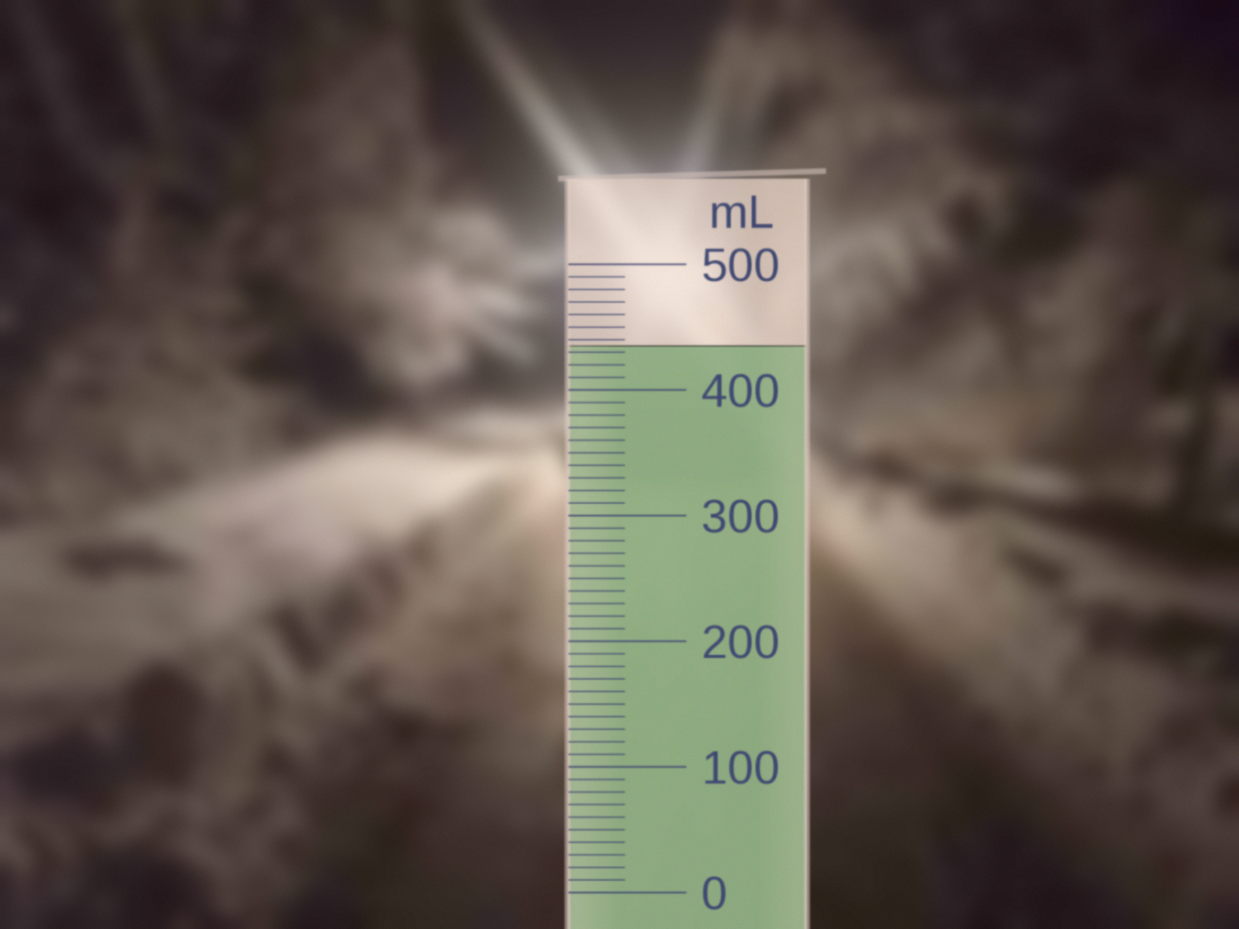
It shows value=435 unit=mL
